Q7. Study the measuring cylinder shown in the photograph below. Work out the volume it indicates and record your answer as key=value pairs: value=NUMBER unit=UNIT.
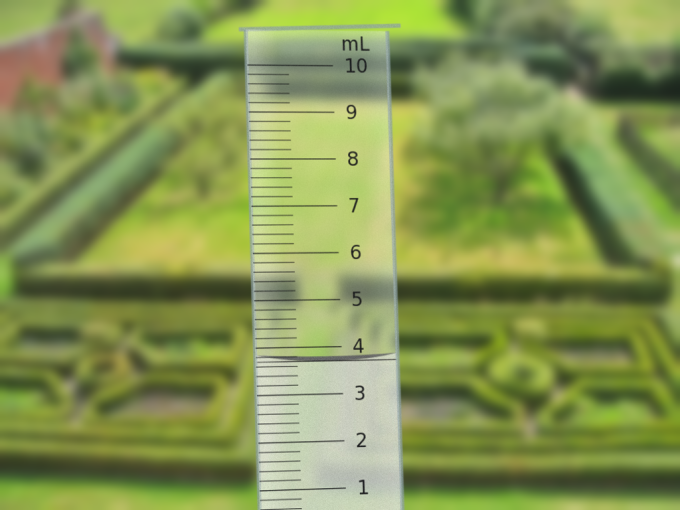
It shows value=3.7 unit=mL
